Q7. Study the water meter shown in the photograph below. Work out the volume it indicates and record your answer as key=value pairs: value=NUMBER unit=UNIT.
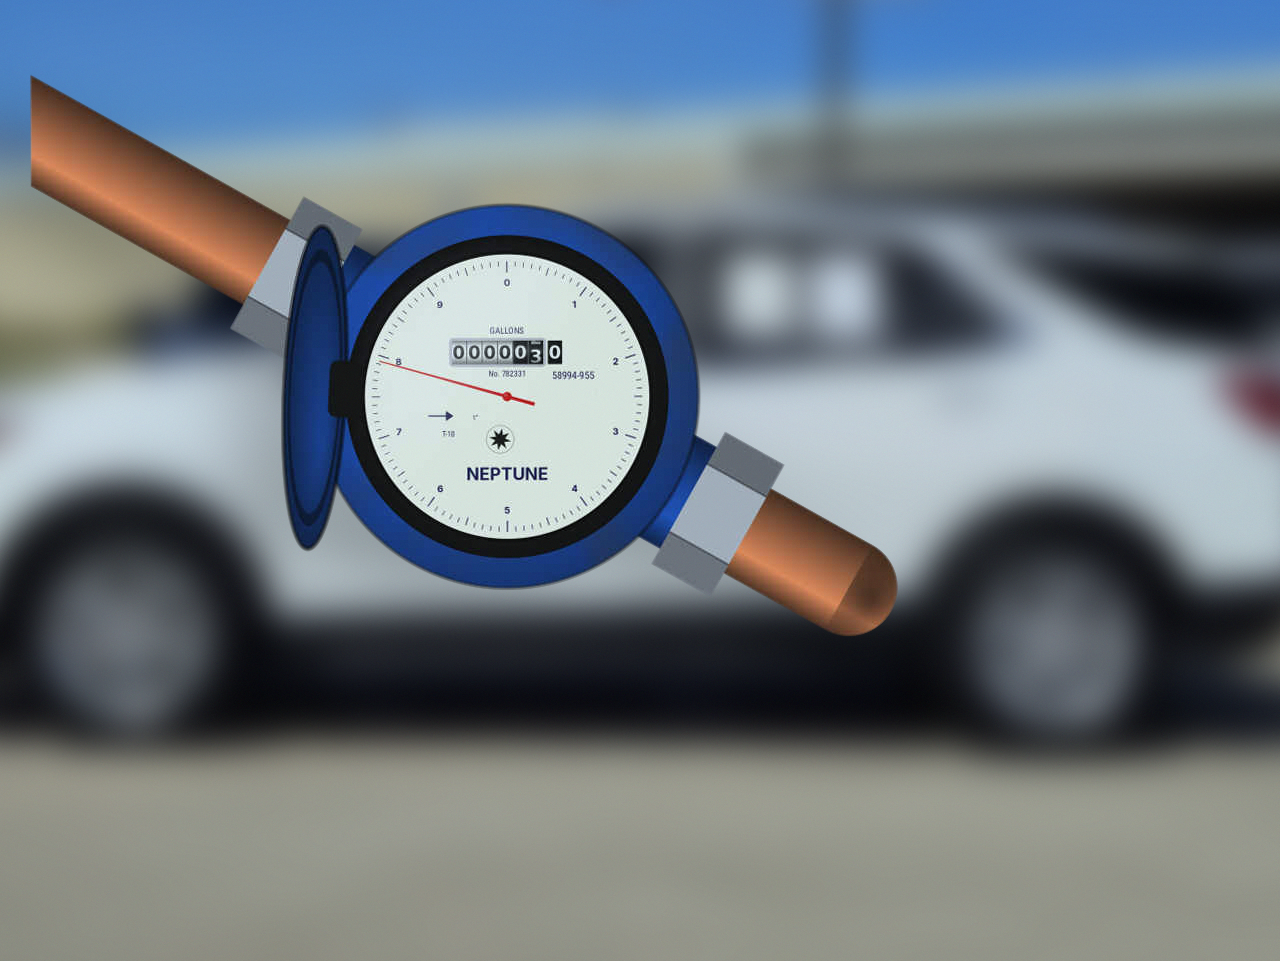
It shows value=27.9 unit=gal
